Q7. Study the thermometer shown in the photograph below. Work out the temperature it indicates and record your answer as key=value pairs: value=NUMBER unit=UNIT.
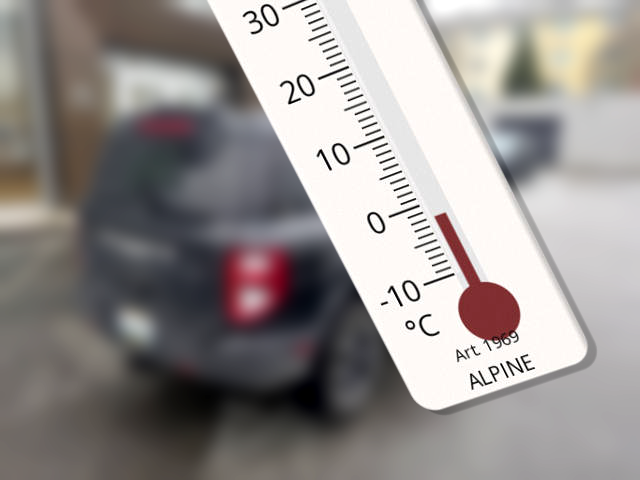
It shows value=-2 unit=°C
